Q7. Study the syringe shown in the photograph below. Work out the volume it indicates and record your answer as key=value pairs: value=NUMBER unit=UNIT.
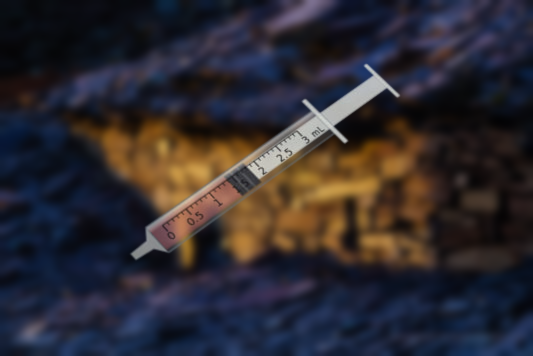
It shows value=1.4 unit=mL
